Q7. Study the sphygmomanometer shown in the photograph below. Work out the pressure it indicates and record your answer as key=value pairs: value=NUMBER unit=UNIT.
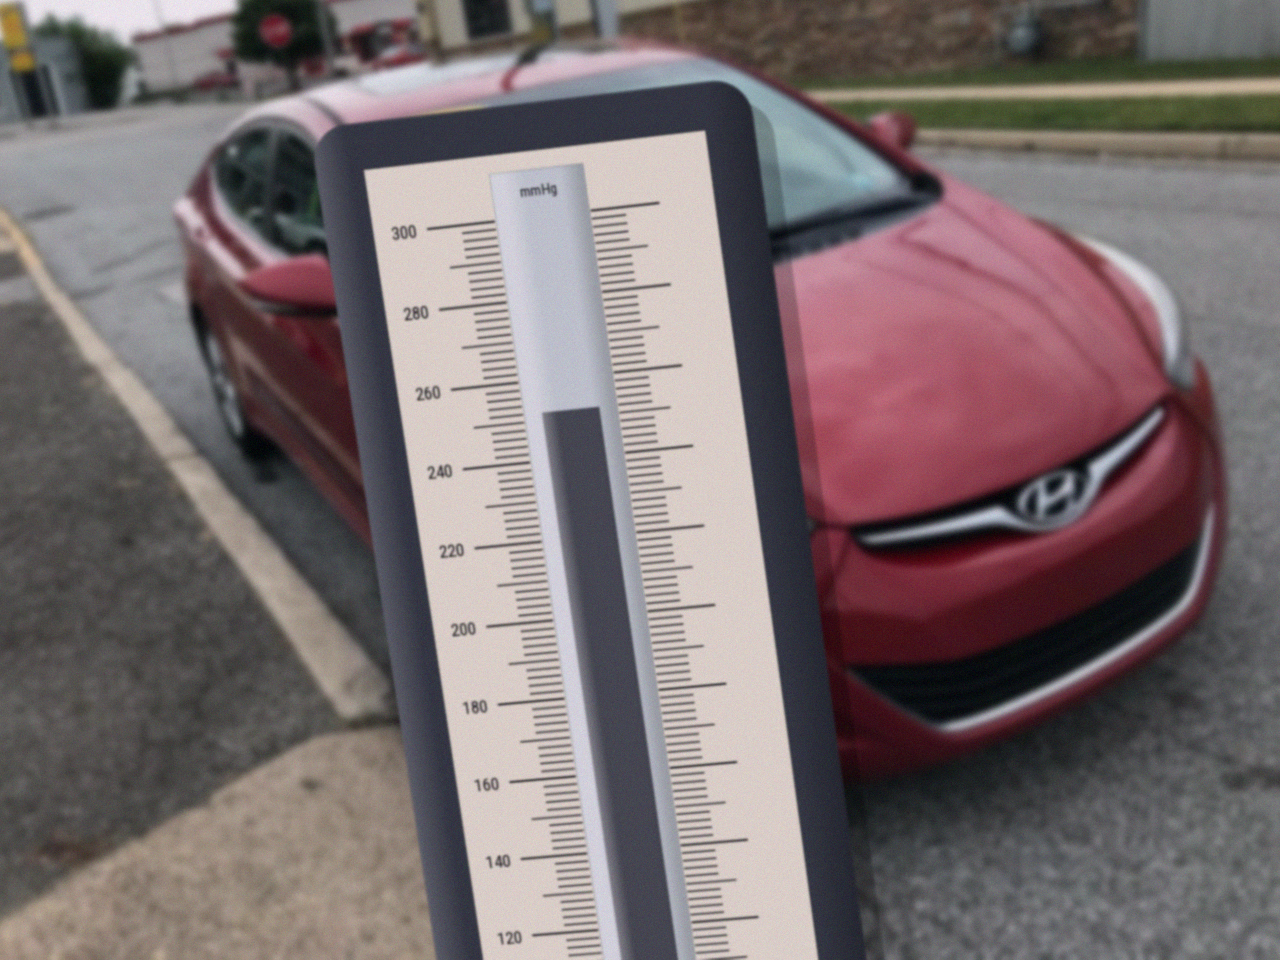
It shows value=252 unit=mmHg
